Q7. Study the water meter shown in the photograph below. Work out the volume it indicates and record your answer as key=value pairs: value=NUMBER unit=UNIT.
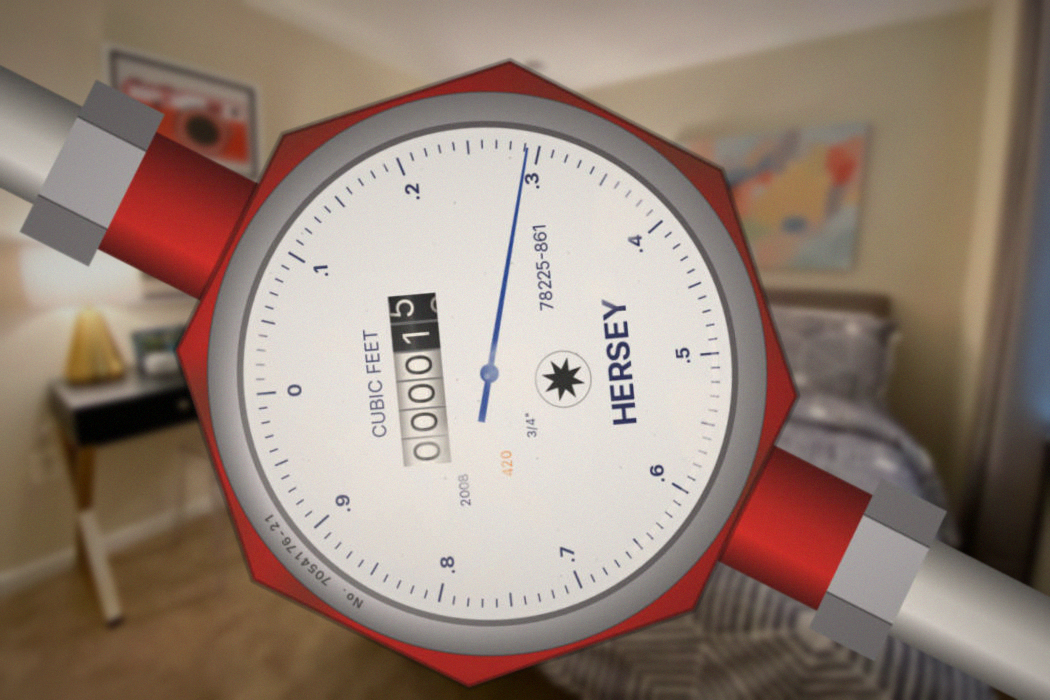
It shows value=15.29 unit=ft³
